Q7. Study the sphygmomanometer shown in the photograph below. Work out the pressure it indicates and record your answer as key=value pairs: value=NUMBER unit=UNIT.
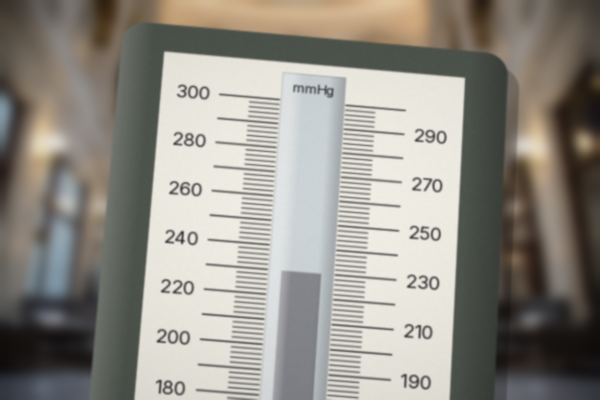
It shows value=230 unit=mmHg
